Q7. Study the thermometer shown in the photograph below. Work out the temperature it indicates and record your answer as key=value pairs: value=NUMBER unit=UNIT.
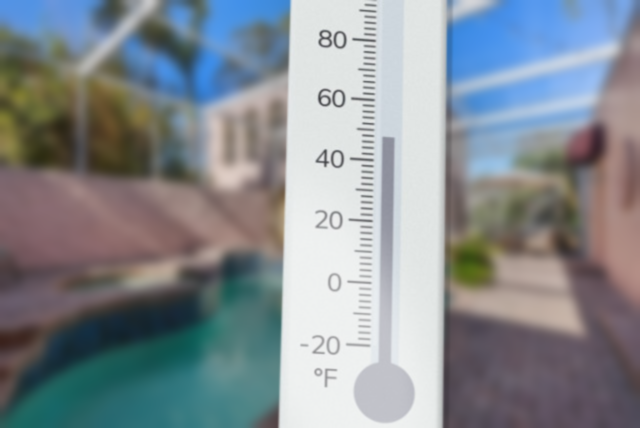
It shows value=48 unit=°F
